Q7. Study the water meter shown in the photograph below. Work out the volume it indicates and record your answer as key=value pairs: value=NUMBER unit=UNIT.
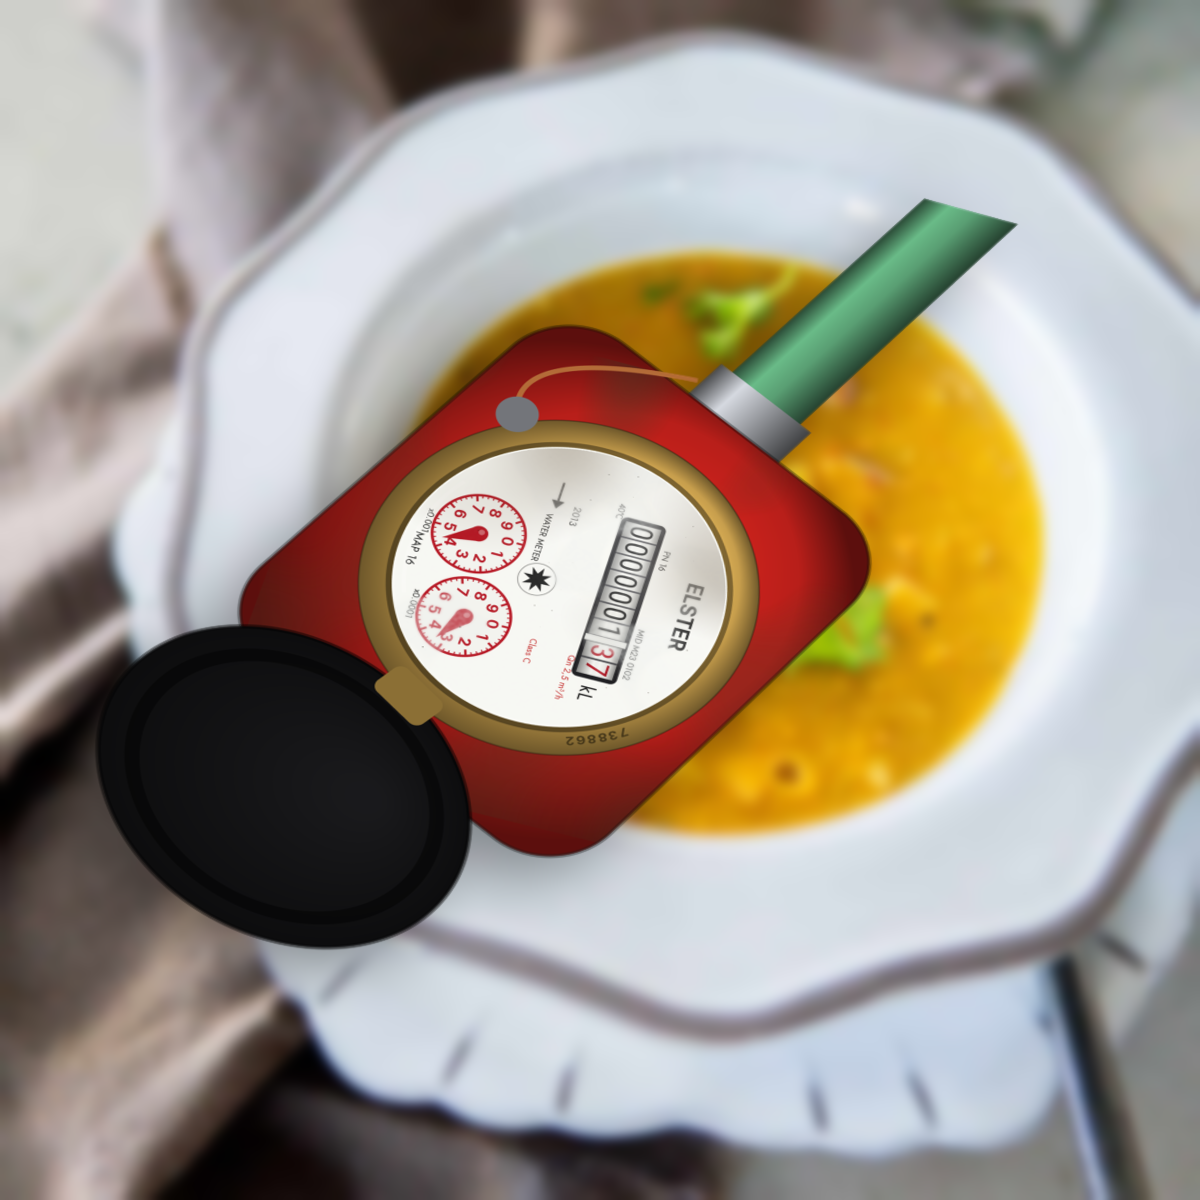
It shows value=1.3743 unit=kL
